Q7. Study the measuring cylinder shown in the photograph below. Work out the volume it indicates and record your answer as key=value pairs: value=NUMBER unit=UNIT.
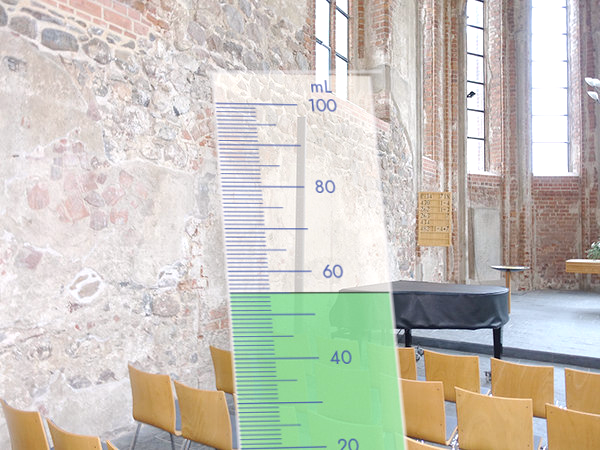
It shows value=55 unit=mL
